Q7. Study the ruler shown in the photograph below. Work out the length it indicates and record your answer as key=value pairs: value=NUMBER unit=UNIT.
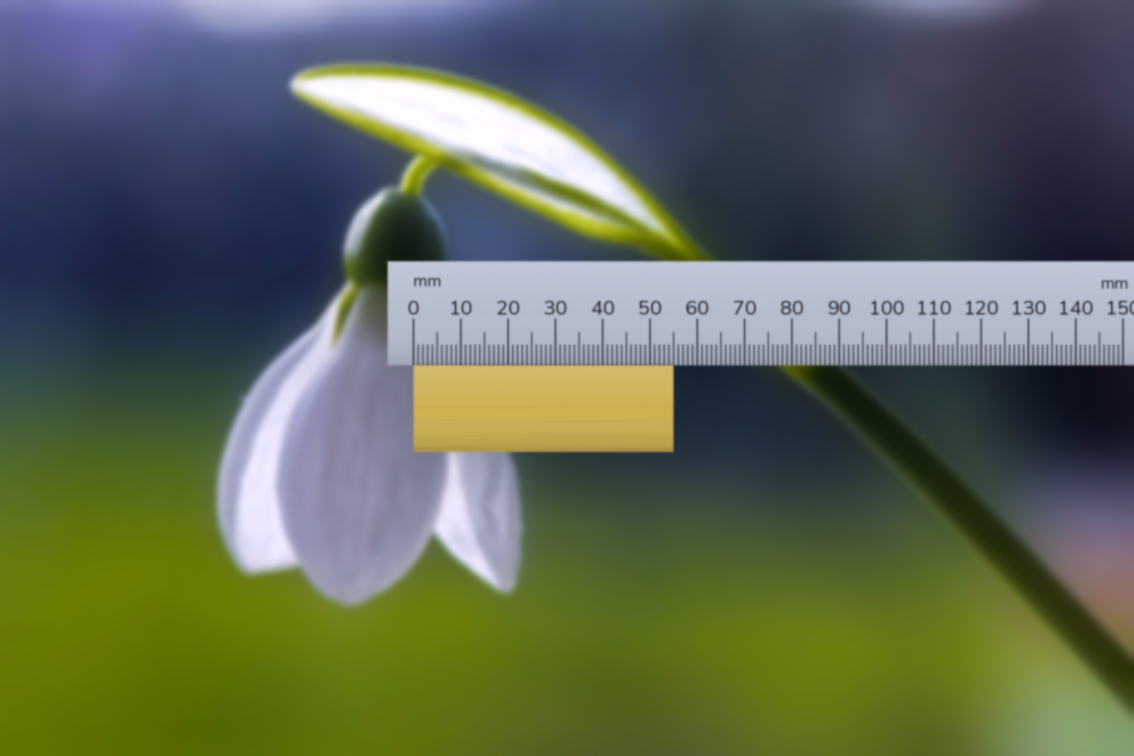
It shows value=55 unit=mm
